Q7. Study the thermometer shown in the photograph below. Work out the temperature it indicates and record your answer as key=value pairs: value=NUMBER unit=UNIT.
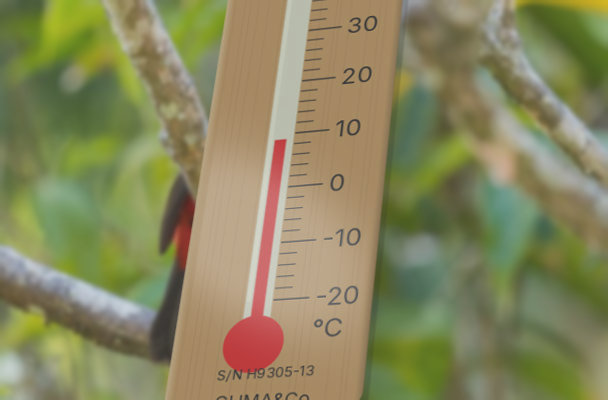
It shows value=9 unit=°C
